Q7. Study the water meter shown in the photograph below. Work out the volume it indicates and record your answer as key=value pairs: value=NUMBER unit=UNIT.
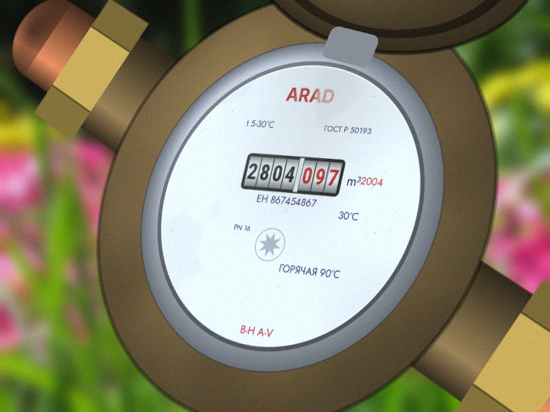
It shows value=2804.097 unit=m³
